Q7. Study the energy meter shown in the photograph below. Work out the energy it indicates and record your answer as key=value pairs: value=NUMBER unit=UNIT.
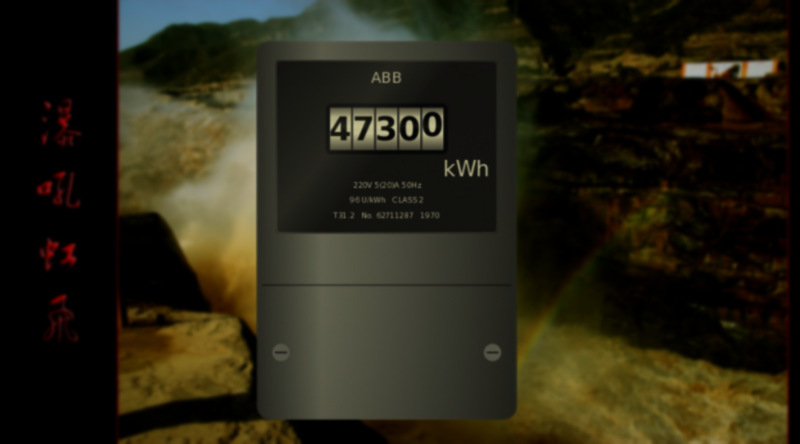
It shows value=47300 unit=kWh
